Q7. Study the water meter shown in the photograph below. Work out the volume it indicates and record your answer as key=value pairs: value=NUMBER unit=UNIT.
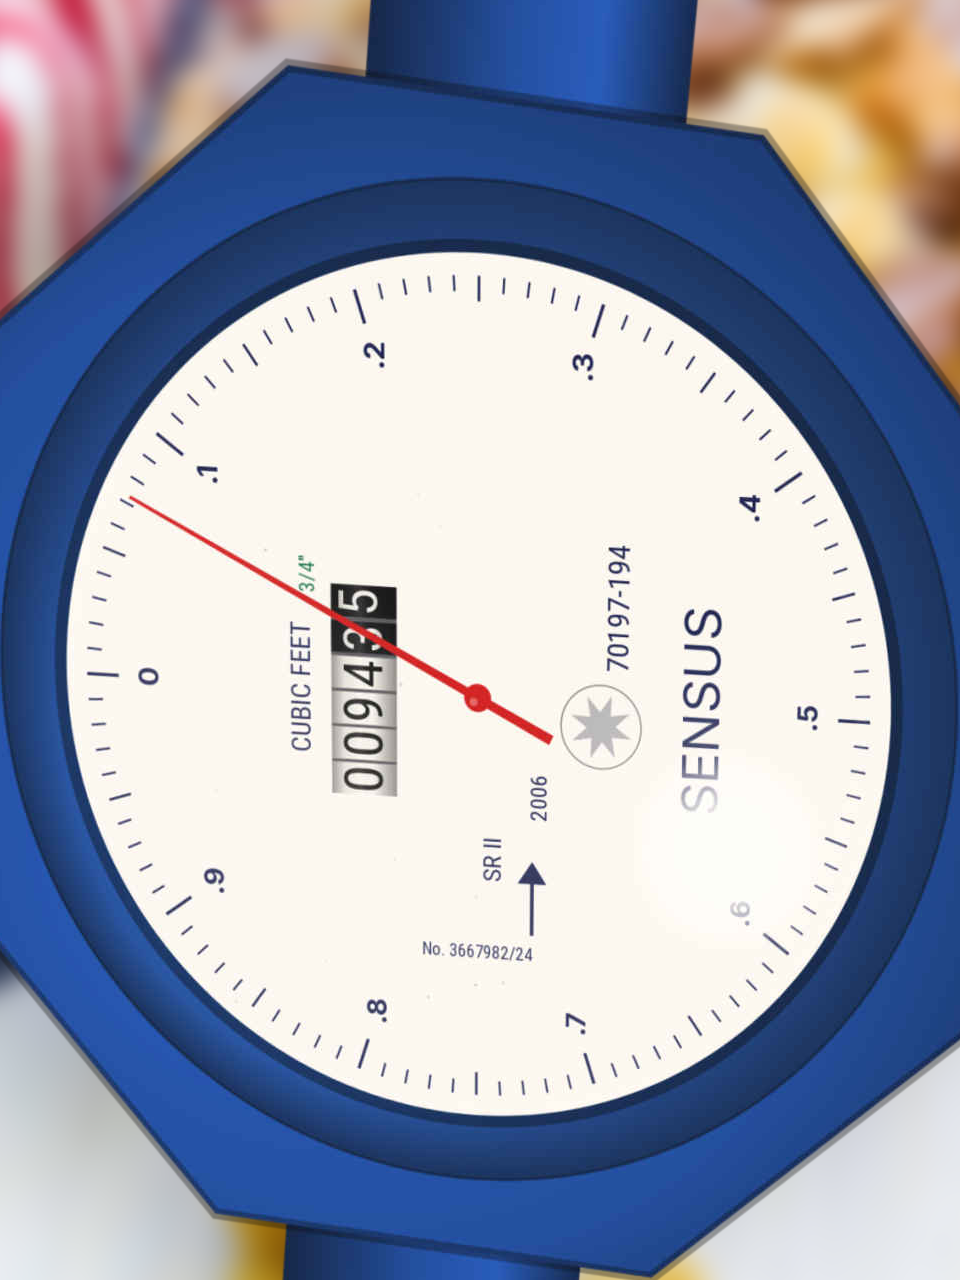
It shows value=9435.07 unit=ft³
